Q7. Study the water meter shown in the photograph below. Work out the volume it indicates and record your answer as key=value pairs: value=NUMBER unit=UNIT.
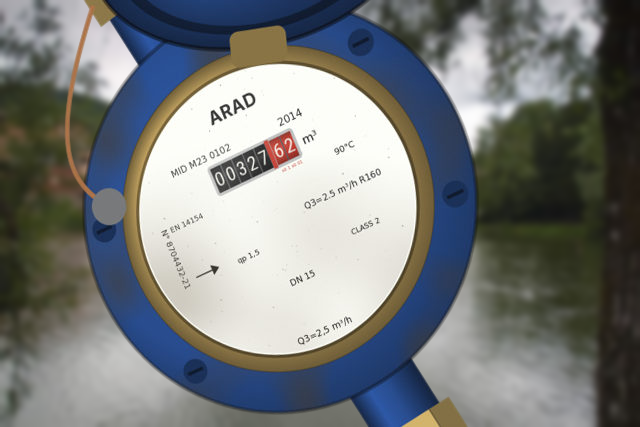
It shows value=327.62 unit=m³
